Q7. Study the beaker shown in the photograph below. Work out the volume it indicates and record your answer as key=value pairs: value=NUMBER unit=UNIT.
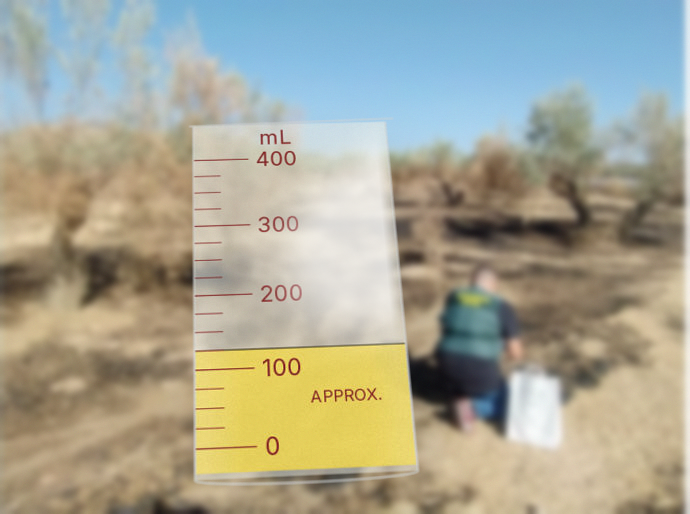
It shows value=125 unit=mL
